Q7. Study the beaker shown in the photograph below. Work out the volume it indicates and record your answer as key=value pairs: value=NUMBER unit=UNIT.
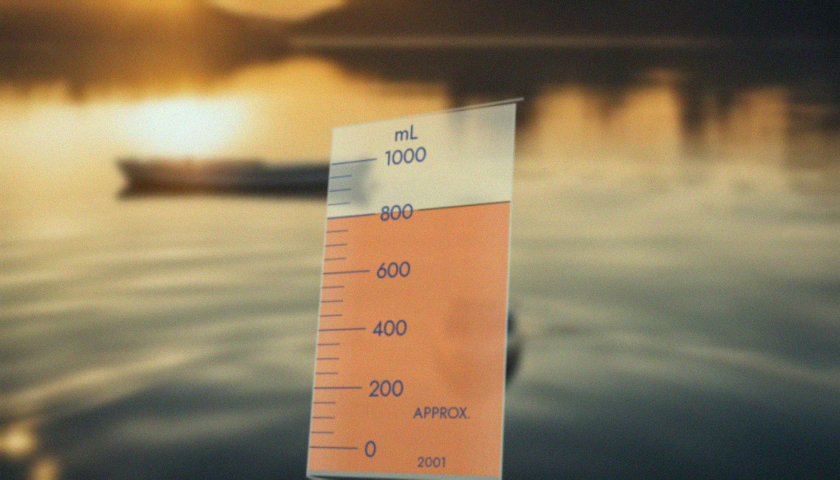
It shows value=800 unit=mL
